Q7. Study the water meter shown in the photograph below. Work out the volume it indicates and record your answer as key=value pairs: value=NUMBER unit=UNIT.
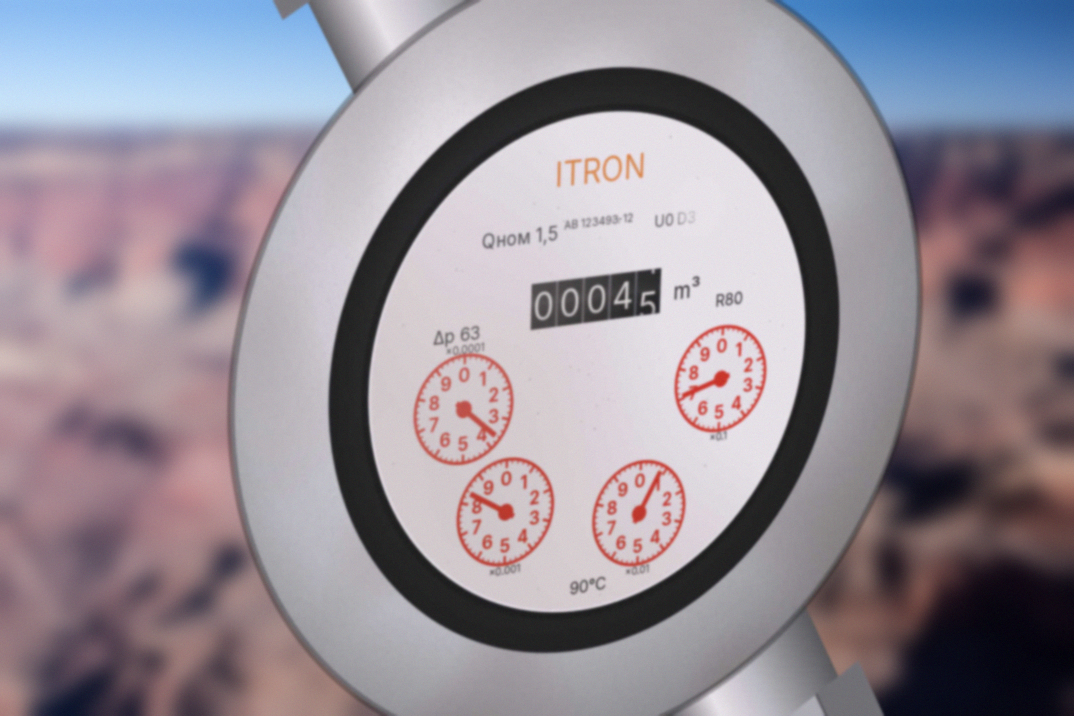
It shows value=44.7083 unit=m³
